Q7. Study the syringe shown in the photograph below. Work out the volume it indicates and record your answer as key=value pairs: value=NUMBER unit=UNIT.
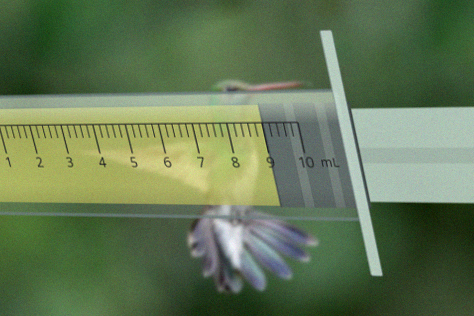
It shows value=9 unit=mL
